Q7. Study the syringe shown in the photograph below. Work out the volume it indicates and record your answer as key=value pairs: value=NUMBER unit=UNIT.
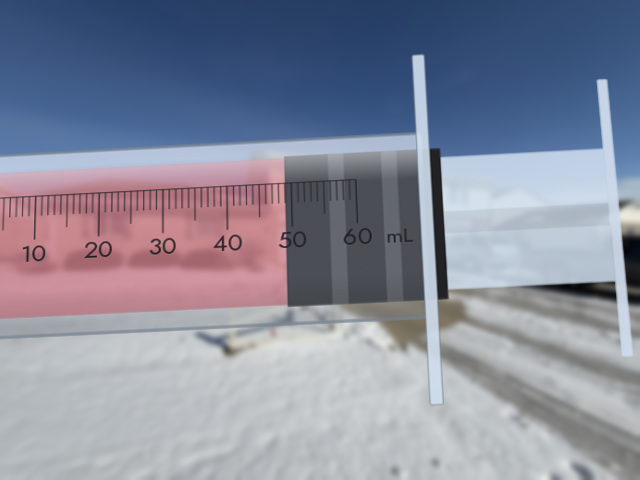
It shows value=49 unit=mL
